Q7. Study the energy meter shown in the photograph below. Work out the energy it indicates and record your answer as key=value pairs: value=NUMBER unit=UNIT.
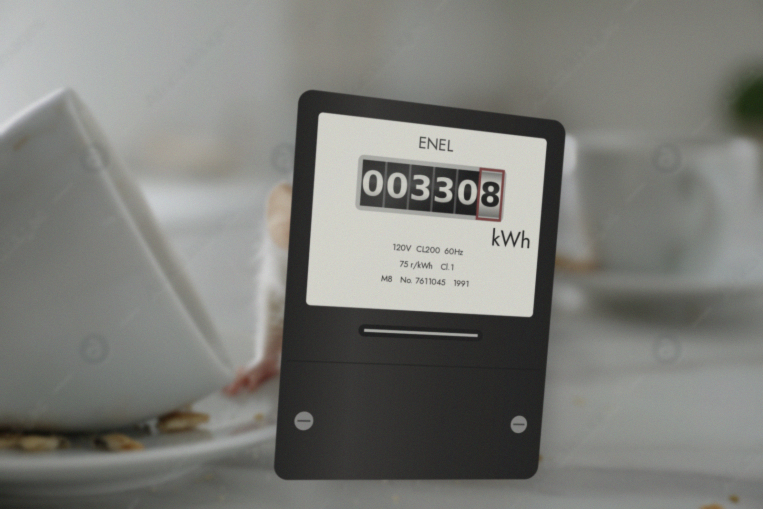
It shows value=330.8 unit=kWh
